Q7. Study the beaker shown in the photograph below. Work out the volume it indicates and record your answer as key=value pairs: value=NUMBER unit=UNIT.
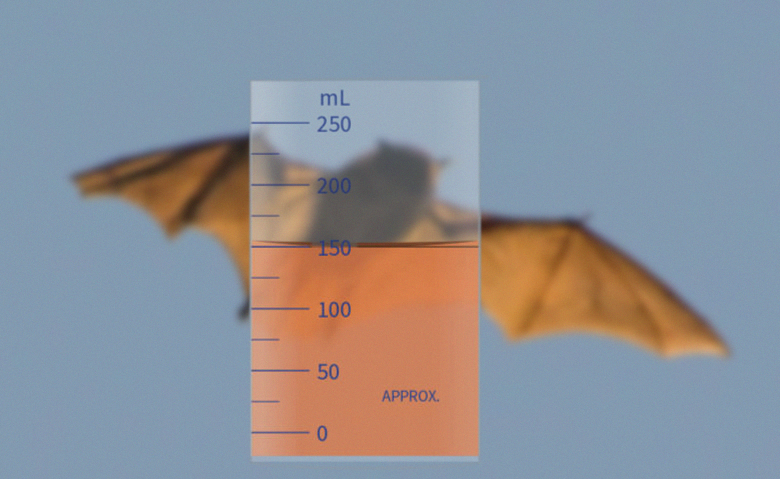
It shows value=150 unit=mL
